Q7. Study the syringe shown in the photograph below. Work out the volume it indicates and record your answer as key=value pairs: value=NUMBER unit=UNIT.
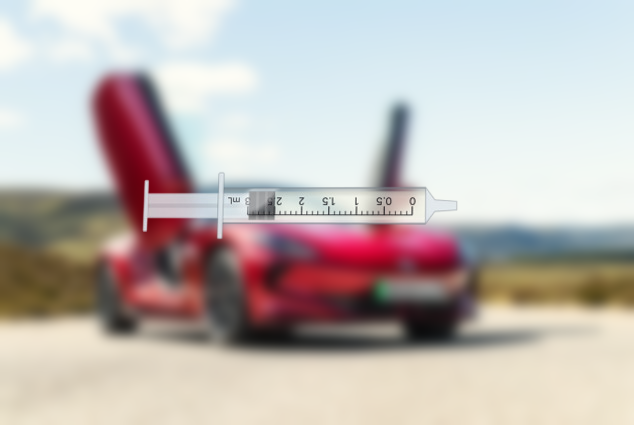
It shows value=2.5 unit=mL
